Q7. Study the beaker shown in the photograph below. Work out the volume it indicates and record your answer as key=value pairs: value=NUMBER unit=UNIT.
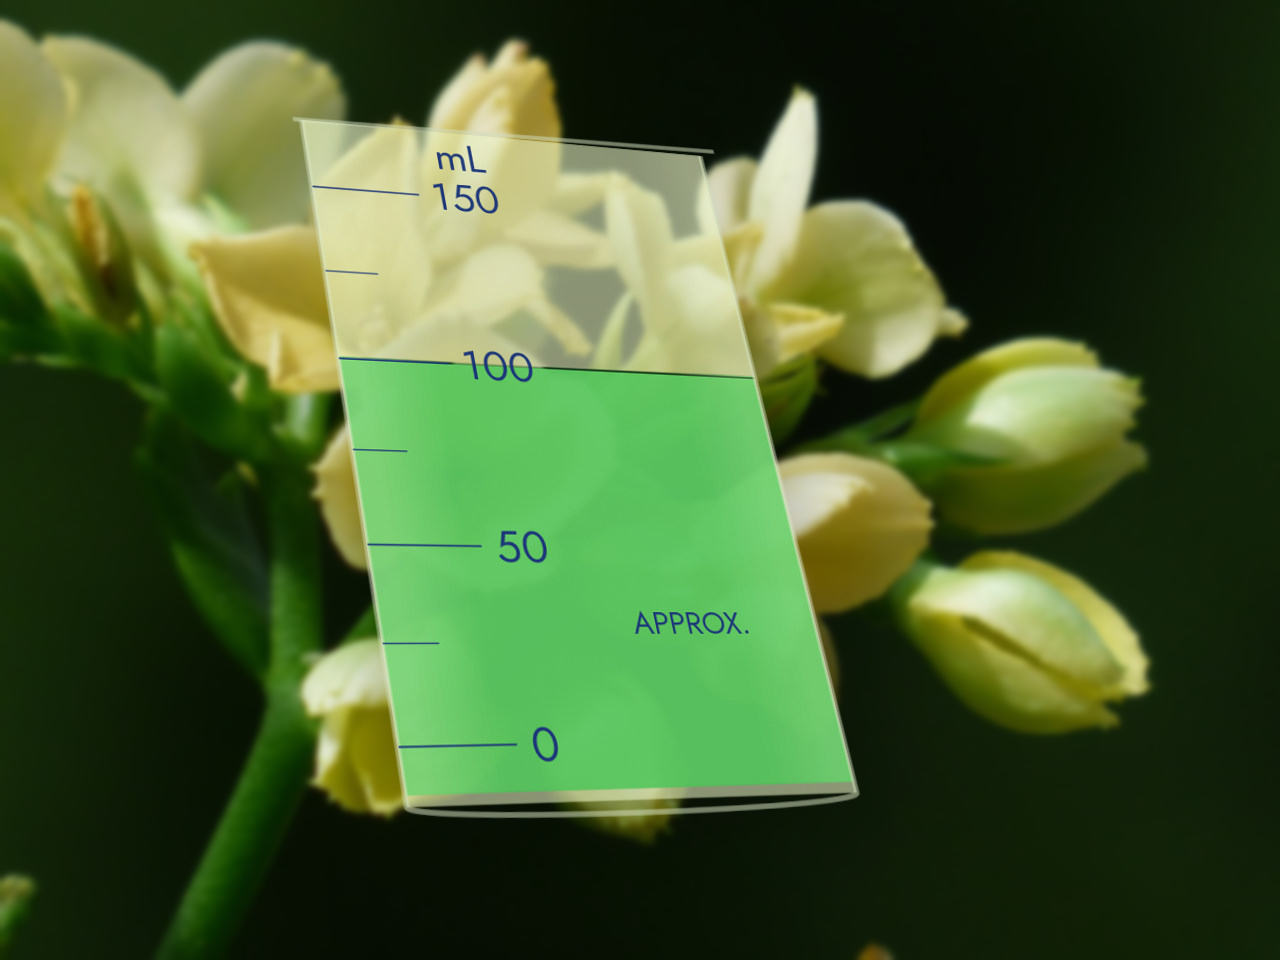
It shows value=100 unit=mL
